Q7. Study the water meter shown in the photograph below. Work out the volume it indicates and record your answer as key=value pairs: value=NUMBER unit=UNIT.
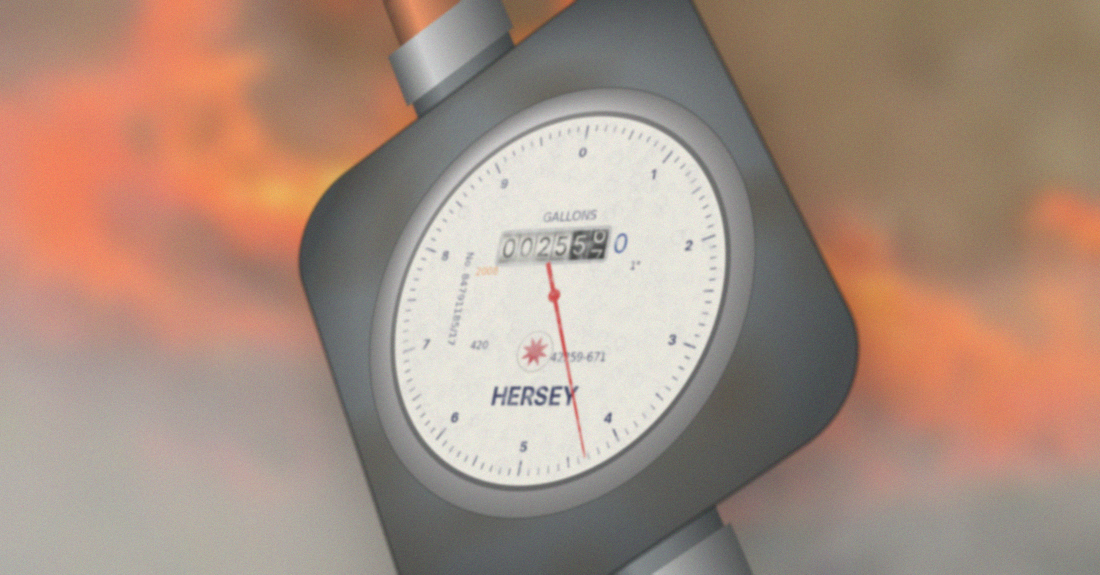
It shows value=25564.3 unit=gal
